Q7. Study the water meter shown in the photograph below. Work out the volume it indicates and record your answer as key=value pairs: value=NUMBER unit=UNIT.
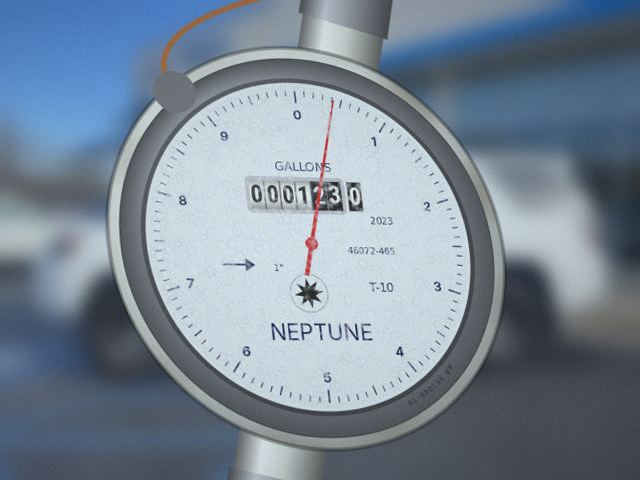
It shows value=1230.4 unit=gal
